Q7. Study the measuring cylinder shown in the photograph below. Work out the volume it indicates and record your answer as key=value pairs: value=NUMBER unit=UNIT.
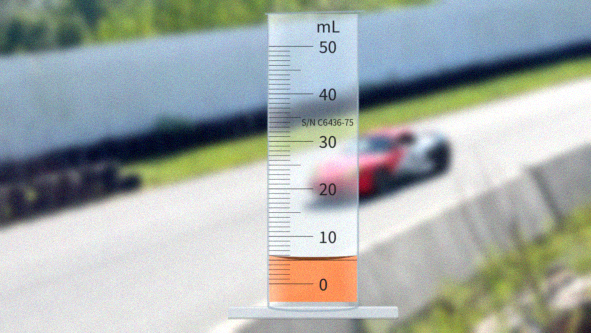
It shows value=5 unit=mL
